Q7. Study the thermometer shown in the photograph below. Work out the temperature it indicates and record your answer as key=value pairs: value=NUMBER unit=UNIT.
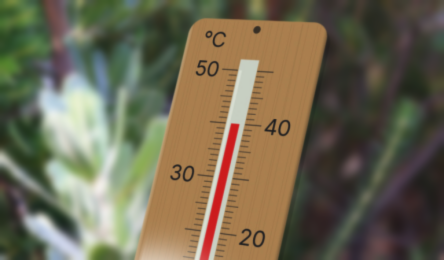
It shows value=40 unit=°C
